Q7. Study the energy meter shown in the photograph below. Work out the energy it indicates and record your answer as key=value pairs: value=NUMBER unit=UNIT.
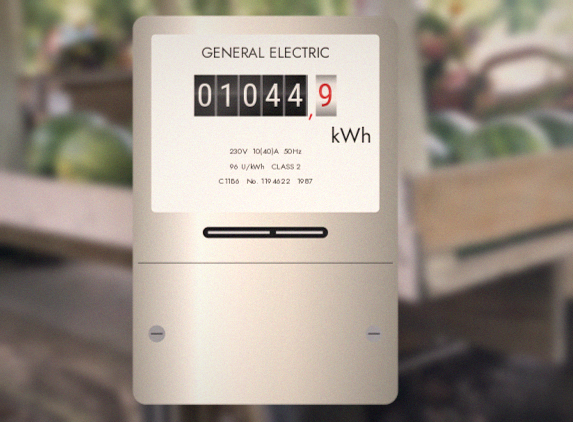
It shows value=1044.9 unit=kWh
